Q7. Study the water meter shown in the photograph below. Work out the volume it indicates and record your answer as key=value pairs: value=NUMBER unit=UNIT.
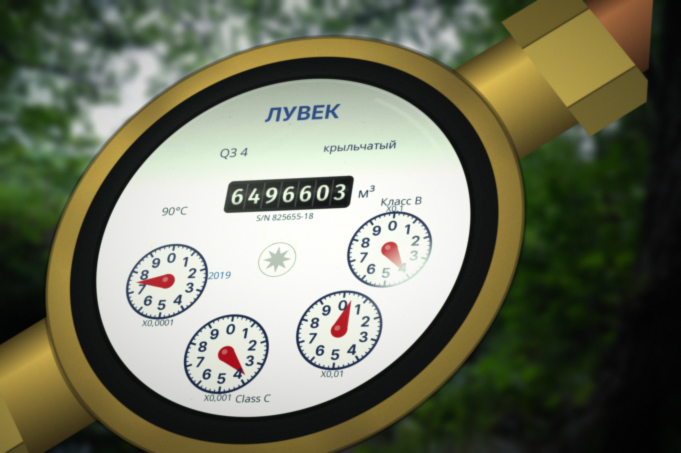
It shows value=6496603.4037 unit=m³
